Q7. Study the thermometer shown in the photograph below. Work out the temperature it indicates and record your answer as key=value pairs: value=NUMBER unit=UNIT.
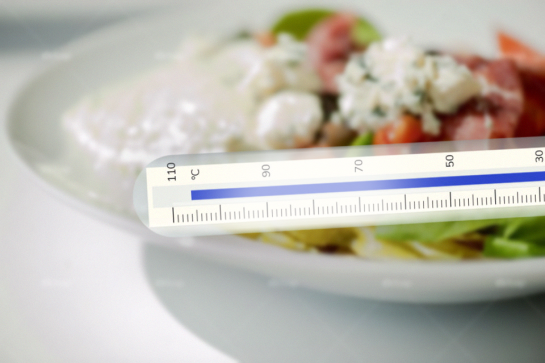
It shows value=106 unit=°C
